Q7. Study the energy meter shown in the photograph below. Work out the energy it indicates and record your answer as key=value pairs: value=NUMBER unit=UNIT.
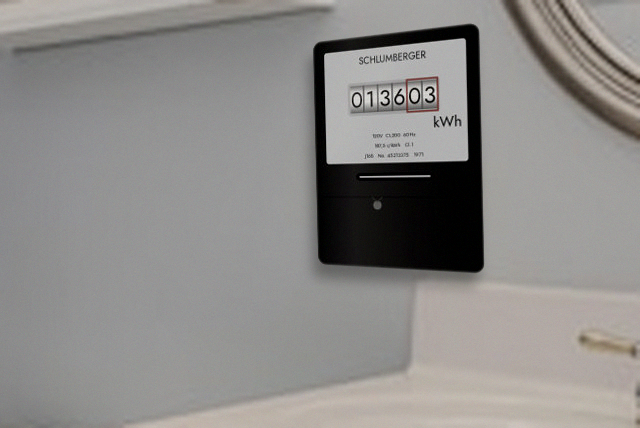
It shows value=136.03 unit=kWh
